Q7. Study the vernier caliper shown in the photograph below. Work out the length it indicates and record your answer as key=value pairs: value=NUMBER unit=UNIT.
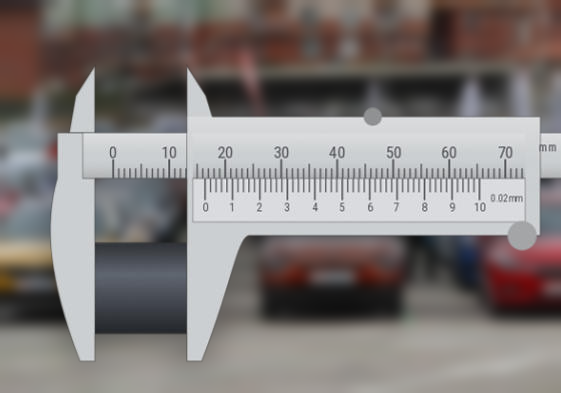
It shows value=16.4 unit=mm
